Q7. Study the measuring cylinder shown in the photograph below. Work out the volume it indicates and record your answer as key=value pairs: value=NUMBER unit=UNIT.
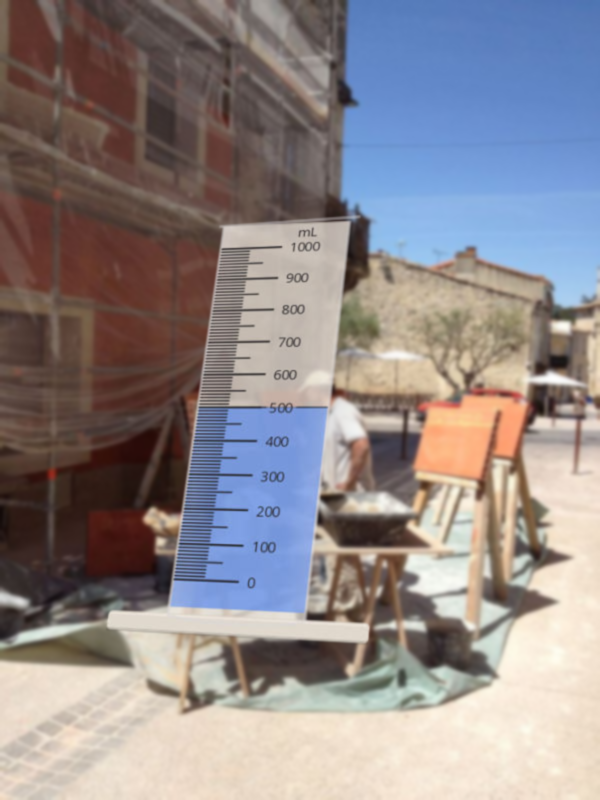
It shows value=500 unit=mL
